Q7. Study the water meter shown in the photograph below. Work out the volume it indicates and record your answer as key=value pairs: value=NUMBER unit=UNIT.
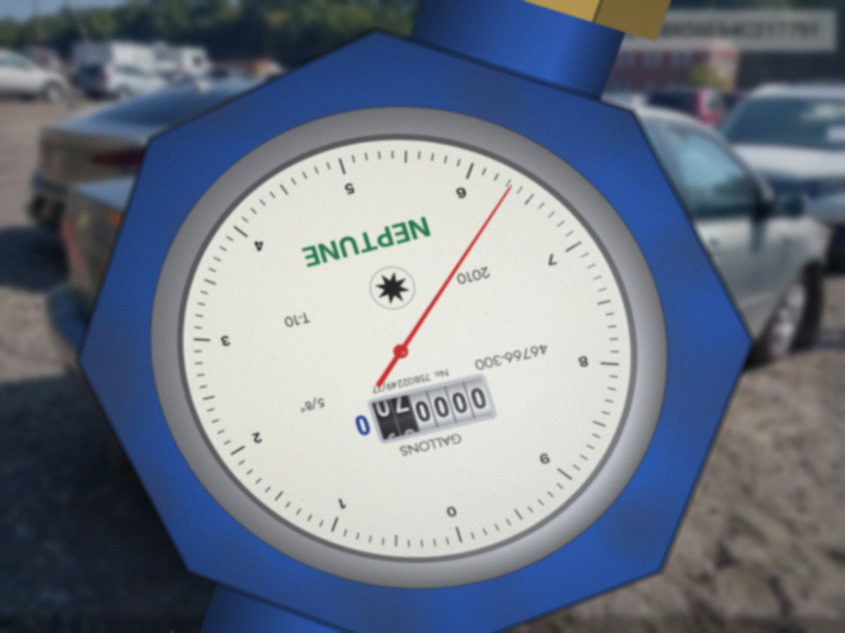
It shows value=696.3 unit=gal
